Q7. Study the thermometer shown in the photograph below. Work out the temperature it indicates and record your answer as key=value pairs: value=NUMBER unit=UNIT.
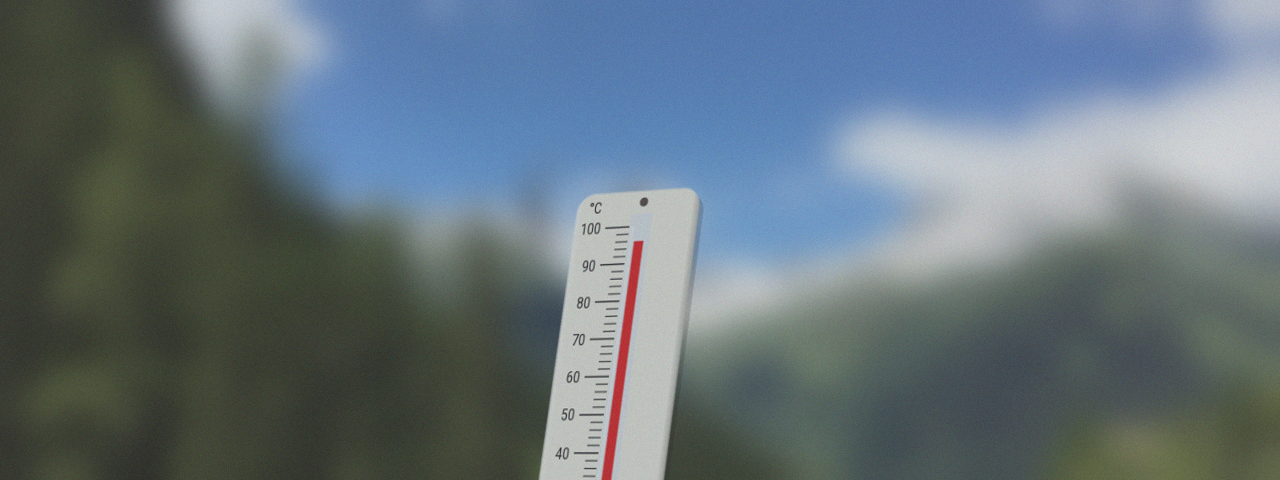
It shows value=96 unit=°C
